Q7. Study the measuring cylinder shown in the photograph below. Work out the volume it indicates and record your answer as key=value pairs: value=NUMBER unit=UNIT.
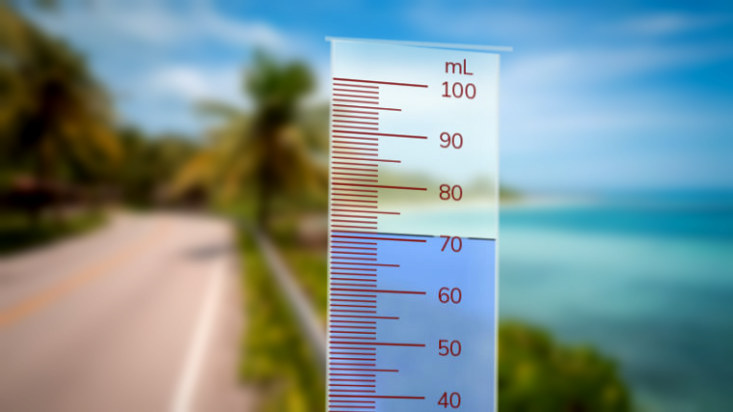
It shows value=71 unit=mL
